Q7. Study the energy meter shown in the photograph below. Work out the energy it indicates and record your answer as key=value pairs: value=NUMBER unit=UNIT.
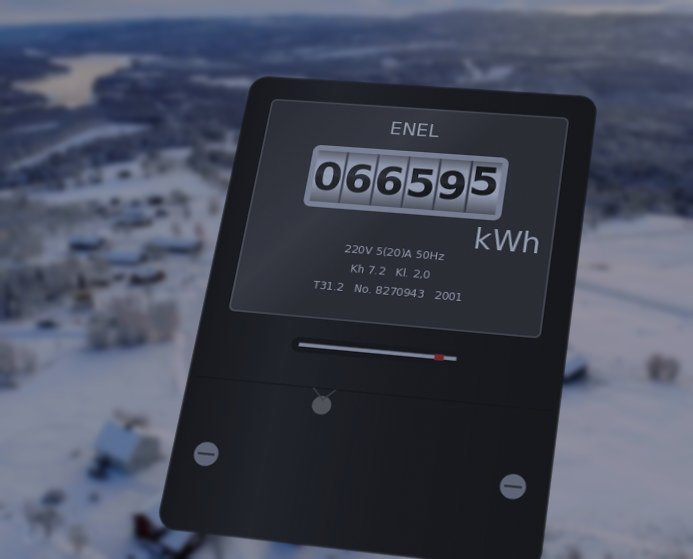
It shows value=66595 unit=kWh
